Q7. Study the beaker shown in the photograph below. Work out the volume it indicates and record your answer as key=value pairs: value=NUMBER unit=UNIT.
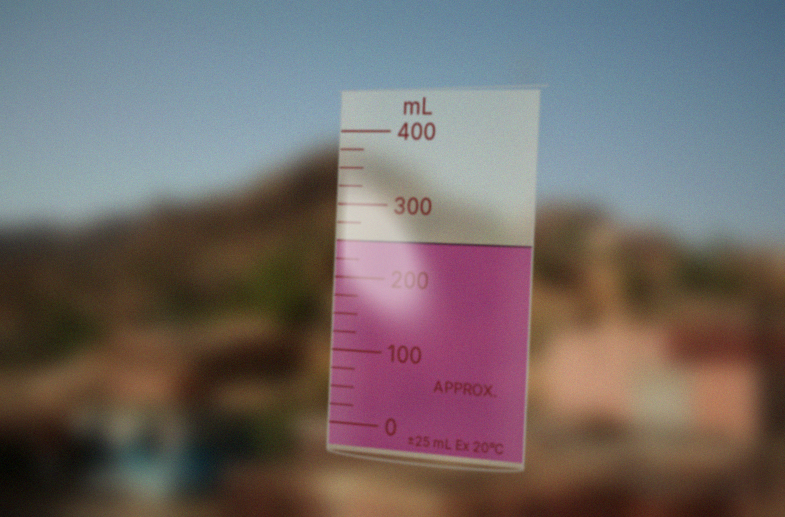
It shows value=250 unit=mL
